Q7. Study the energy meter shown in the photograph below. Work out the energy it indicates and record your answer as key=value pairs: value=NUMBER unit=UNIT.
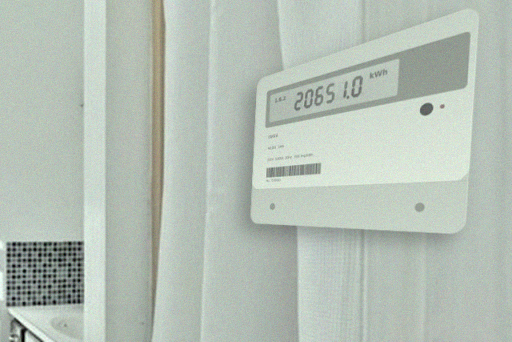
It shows value=20651.0 unit=kWh
